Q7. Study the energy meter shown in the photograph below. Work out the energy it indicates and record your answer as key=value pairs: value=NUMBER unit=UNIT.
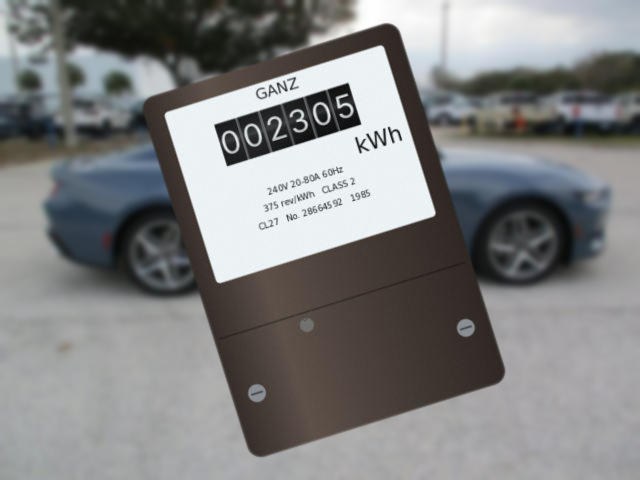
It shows value=2305 unit=kWh
